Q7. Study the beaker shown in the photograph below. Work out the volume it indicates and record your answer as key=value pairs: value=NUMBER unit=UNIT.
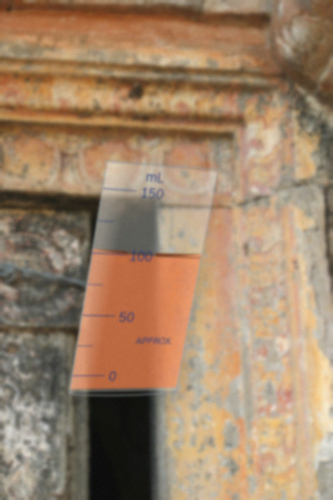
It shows value=100 unit=mL
